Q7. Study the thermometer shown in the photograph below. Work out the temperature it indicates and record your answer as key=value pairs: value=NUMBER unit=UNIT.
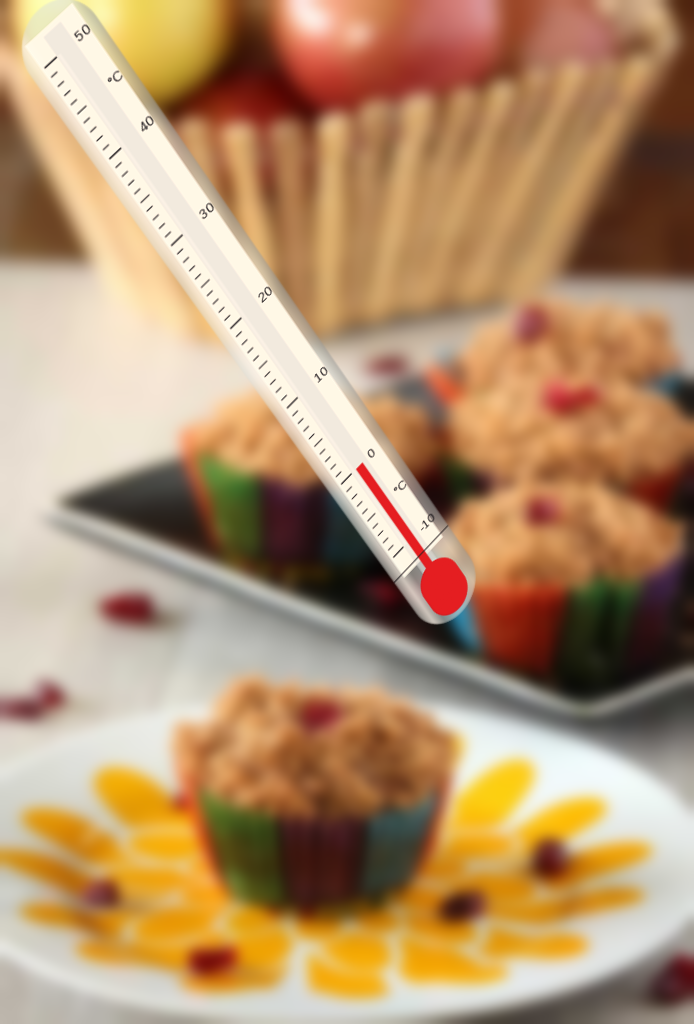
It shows value=0 unit=°C
